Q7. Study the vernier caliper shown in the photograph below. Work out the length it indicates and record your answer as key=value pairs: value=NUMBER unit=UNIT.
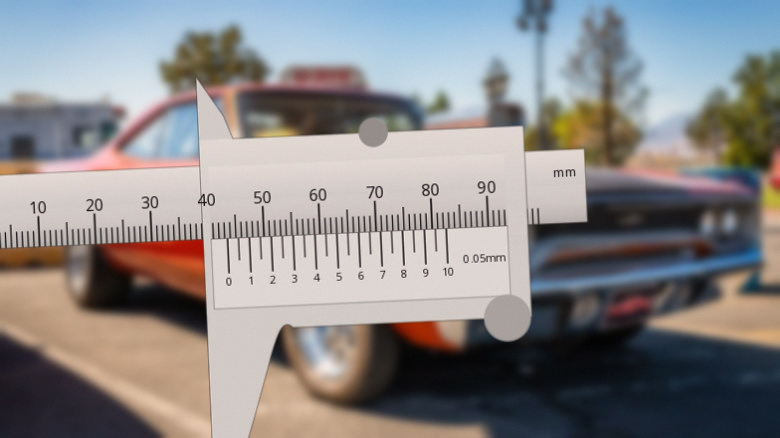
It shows value=43.5 unit=mm
